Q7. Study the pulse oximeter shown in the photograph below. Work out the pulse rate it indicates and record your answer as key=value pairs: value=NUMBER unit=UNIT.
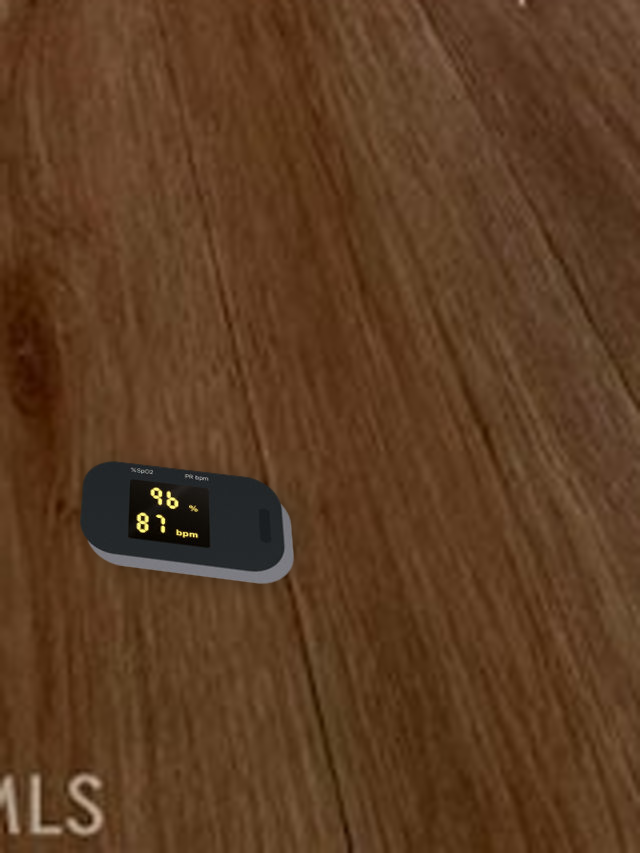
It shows value=87 unit=bpm
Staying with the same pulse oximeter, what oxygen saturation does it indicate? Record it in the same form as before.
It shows value=96 unit=%
